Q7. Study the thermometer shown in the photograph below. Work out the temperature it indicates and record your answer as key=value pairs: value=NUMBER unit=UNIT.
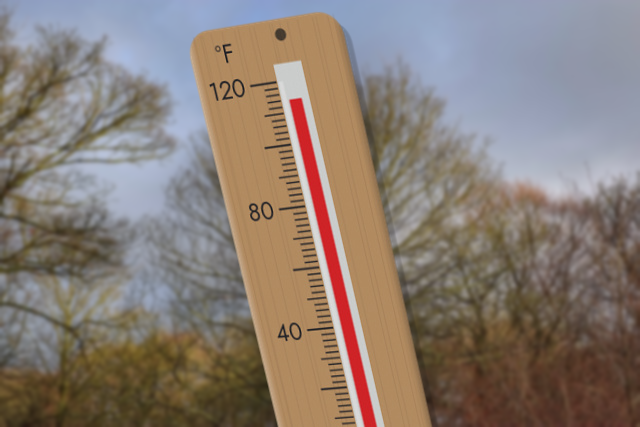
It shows value=114 unit=°F
